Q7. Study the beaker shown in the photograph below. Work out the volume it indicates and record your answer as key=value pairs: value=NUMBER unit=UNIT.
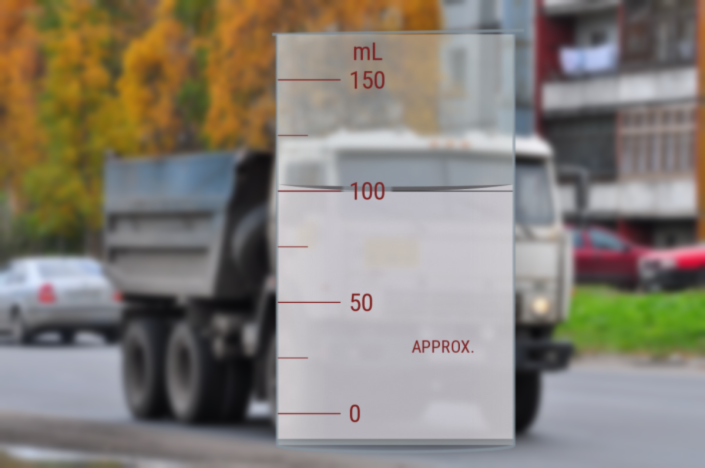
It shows value=100 unit=mL
